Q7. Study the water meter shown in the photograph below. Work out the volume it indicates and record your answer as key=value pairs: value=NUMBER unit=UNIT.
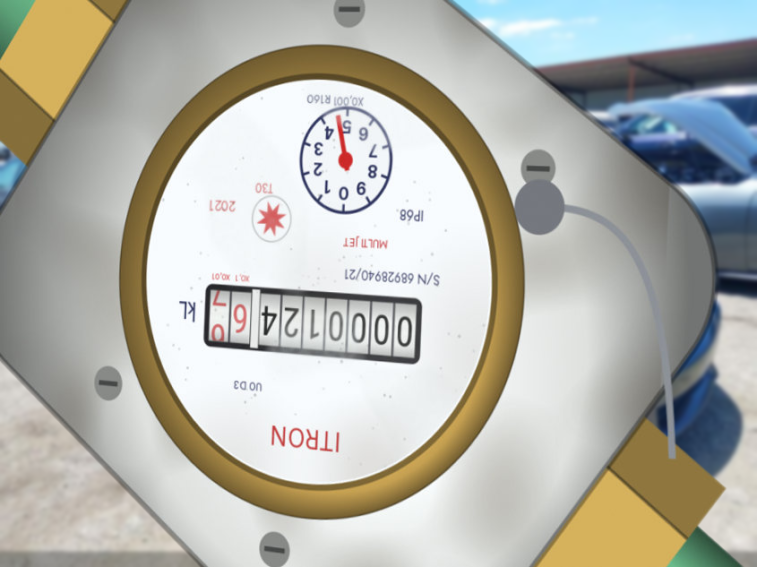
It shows value=124.664 unit=kL
